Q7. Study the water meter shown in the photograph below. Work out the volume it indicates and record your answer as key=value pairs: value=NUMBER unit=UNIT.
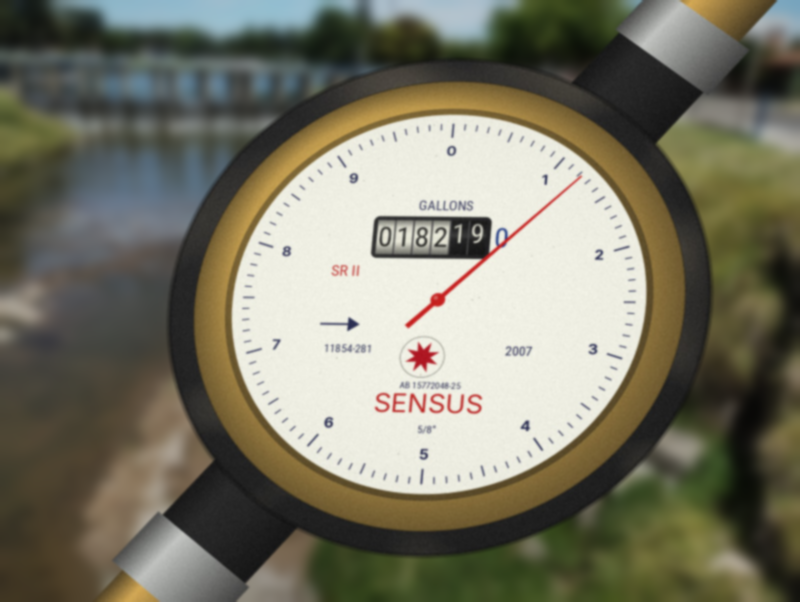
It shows value=182191.2 unit=gal
